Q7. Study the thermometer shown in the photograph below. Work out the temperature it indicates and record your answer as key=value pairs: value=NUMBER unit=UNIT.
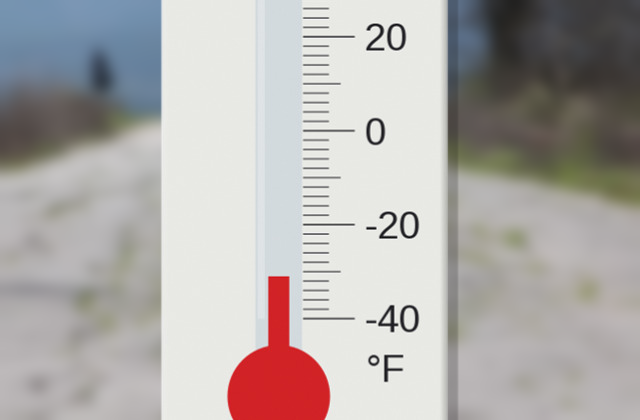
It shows value=-31 unit=°F
